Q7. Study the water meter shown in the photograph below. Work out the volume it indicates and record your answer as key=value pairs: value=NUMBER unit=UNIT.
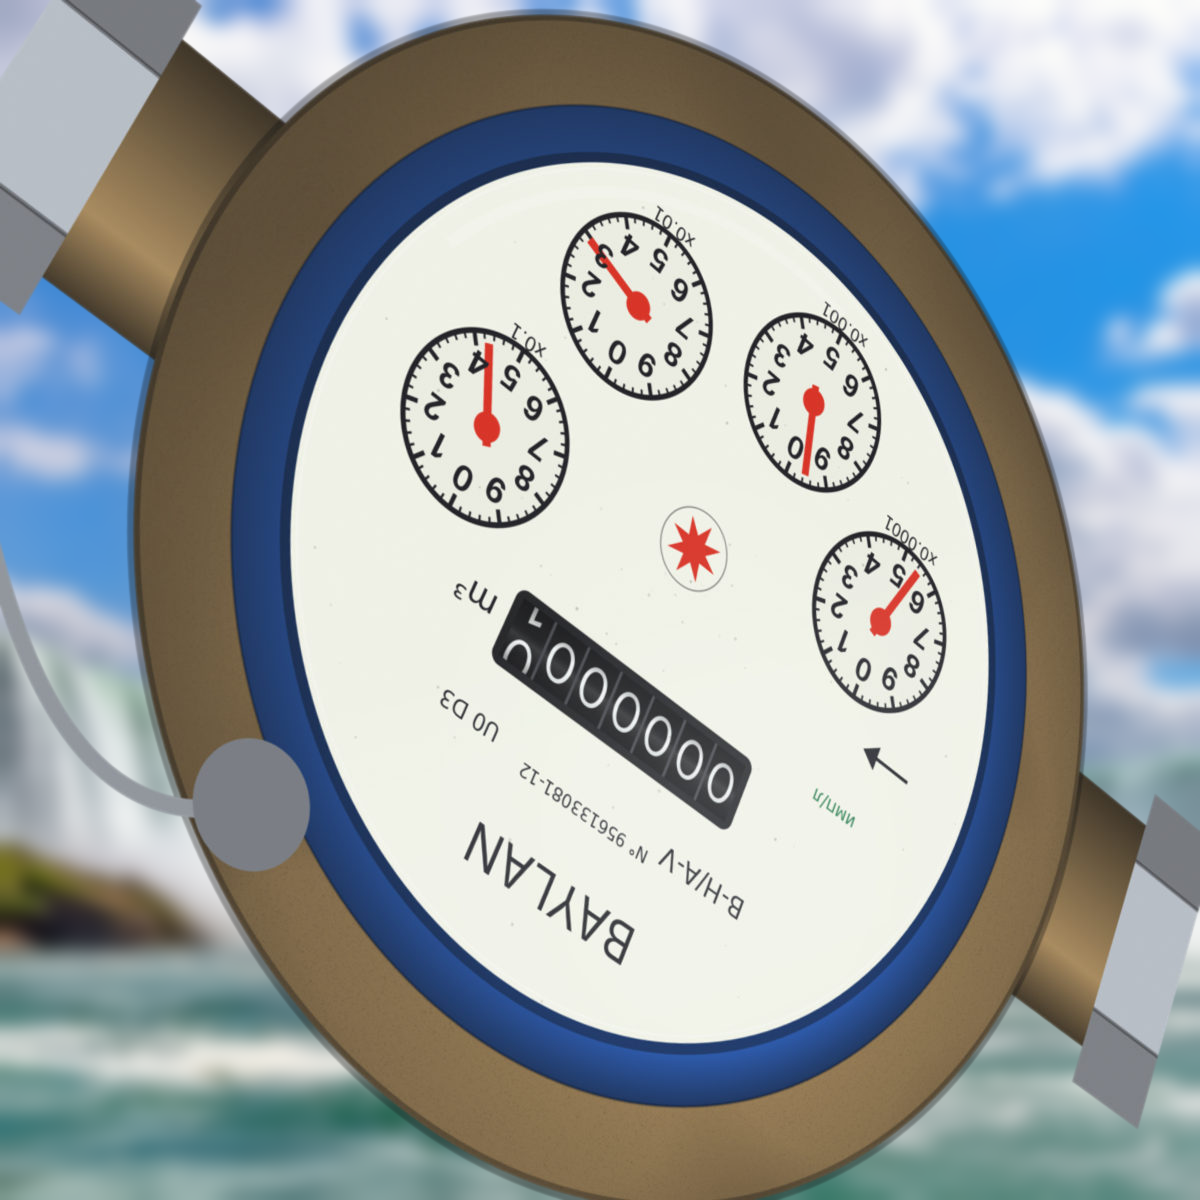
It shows value=0.4295 unit=m³
